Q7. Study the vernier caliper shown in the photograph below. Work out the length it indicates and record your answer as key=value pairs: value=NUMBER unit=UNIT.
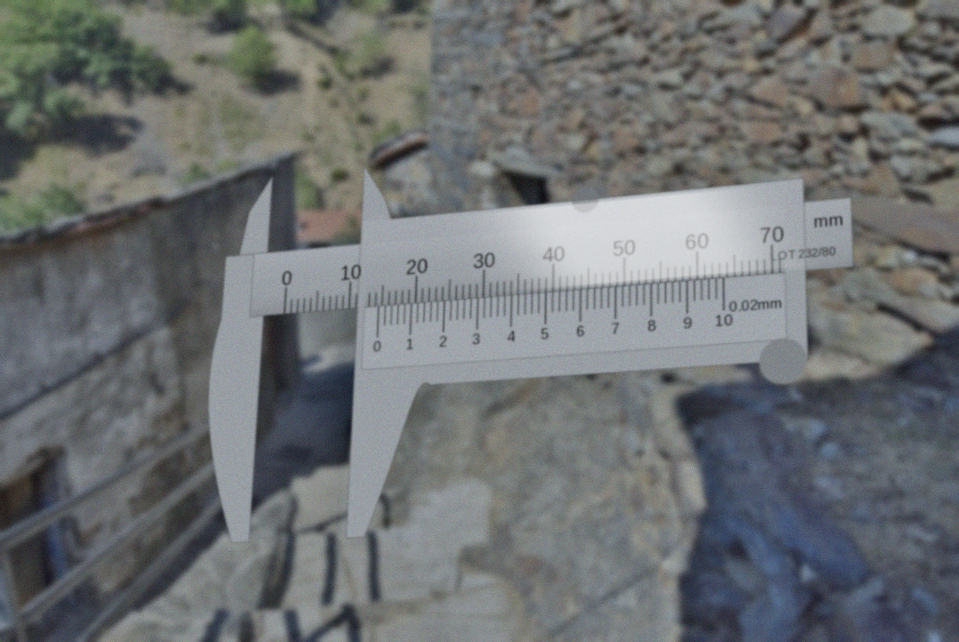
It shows value=14.5 unit=mm
